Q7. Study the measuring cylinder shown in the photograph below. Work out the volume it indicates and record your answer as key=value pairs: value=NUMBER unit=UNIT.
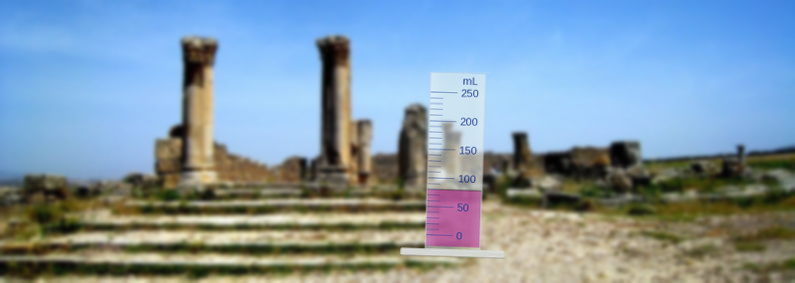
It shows value=80 unit=mL
